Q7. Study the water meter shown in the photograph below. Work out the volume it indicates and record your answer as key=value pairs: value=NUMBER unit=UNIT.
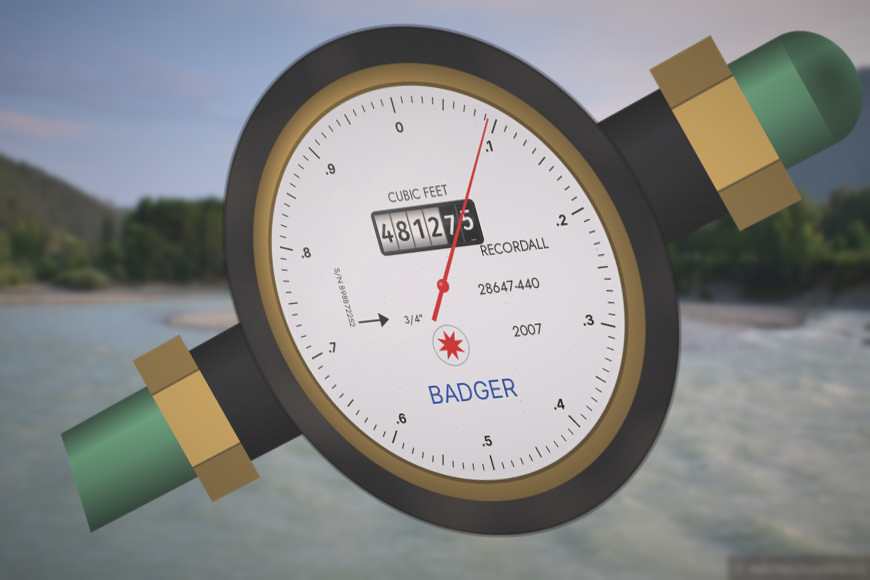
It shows value=481275.09 unit=ft³
